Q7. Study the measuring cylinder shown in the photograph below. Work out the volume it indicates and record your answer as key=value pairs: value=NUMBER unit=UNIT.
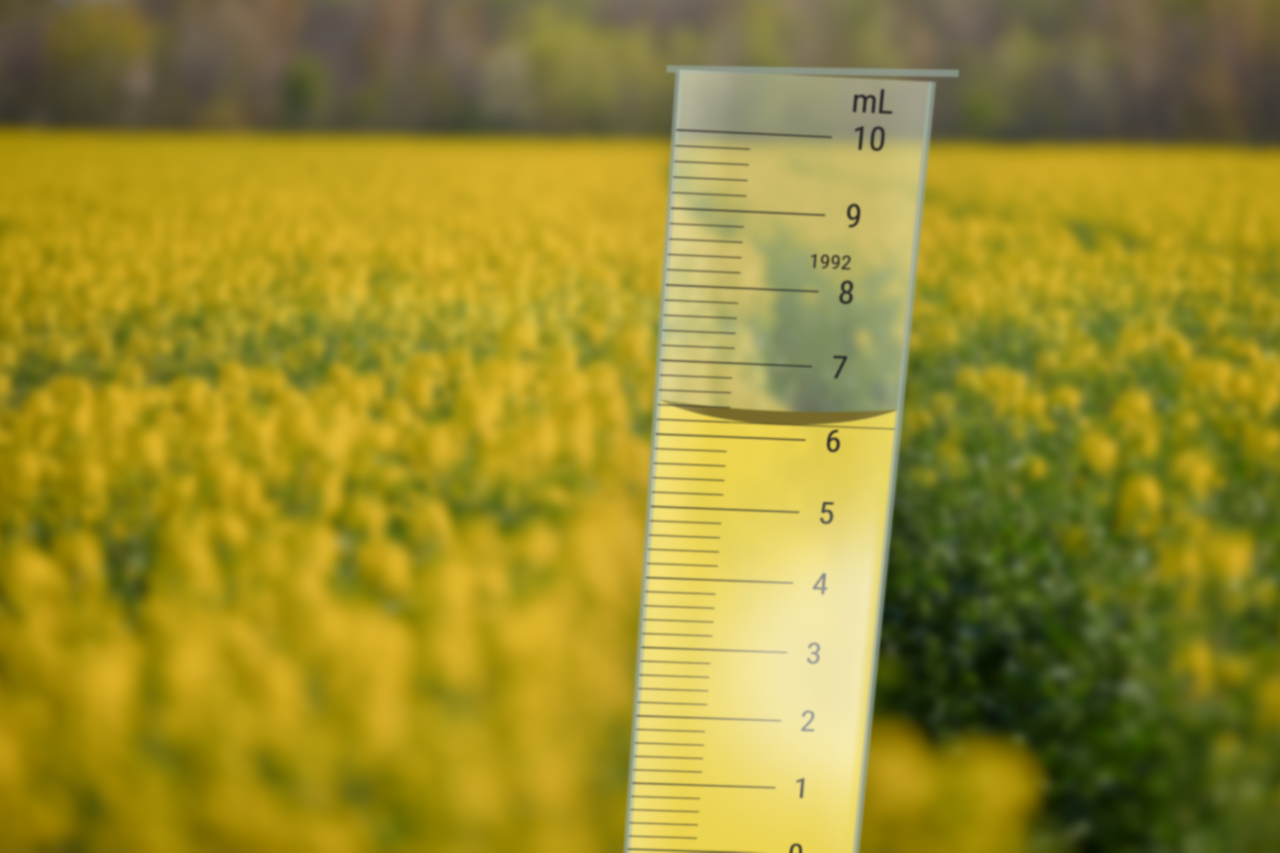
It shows value=6.2 unit=mL
